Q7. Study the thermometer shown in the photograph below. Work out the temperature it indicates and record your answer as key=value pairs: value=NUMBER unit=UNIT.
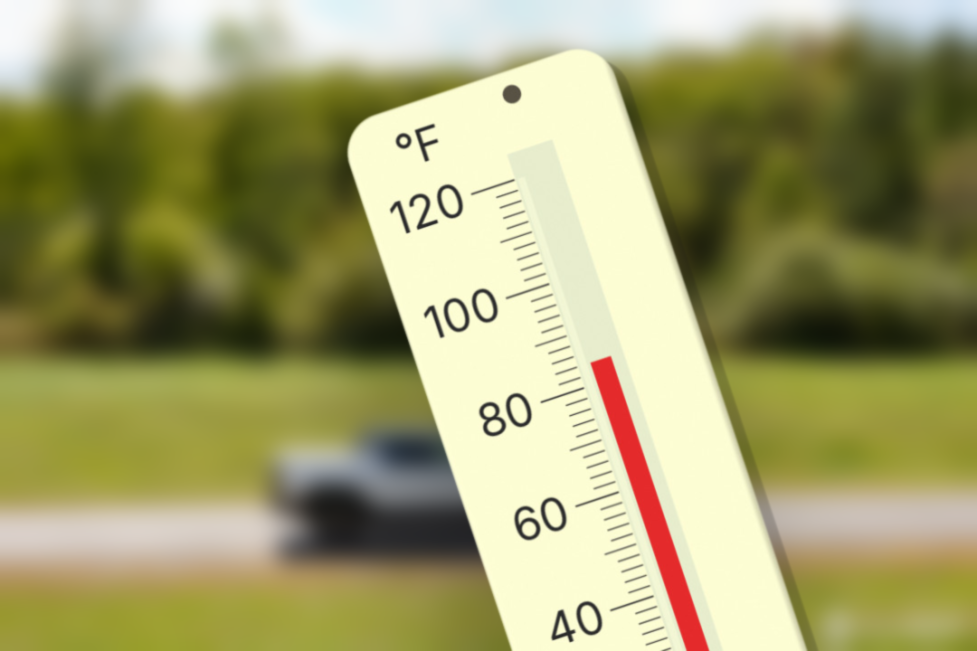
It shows value=84 unit=°F
